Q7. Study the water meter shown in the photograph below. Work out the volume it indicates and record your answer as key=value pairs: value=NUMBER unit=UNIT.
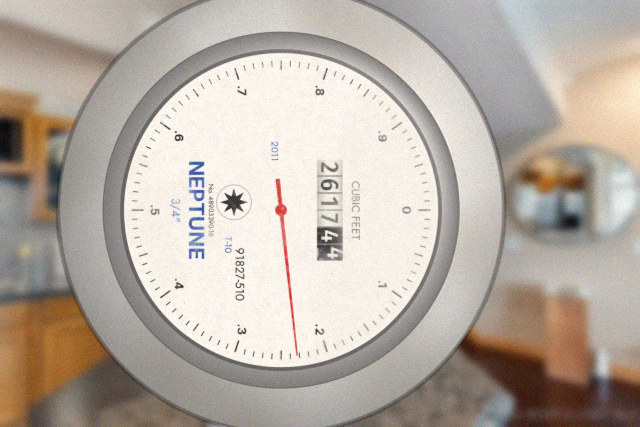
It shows value=261744.23 unit=ft³
